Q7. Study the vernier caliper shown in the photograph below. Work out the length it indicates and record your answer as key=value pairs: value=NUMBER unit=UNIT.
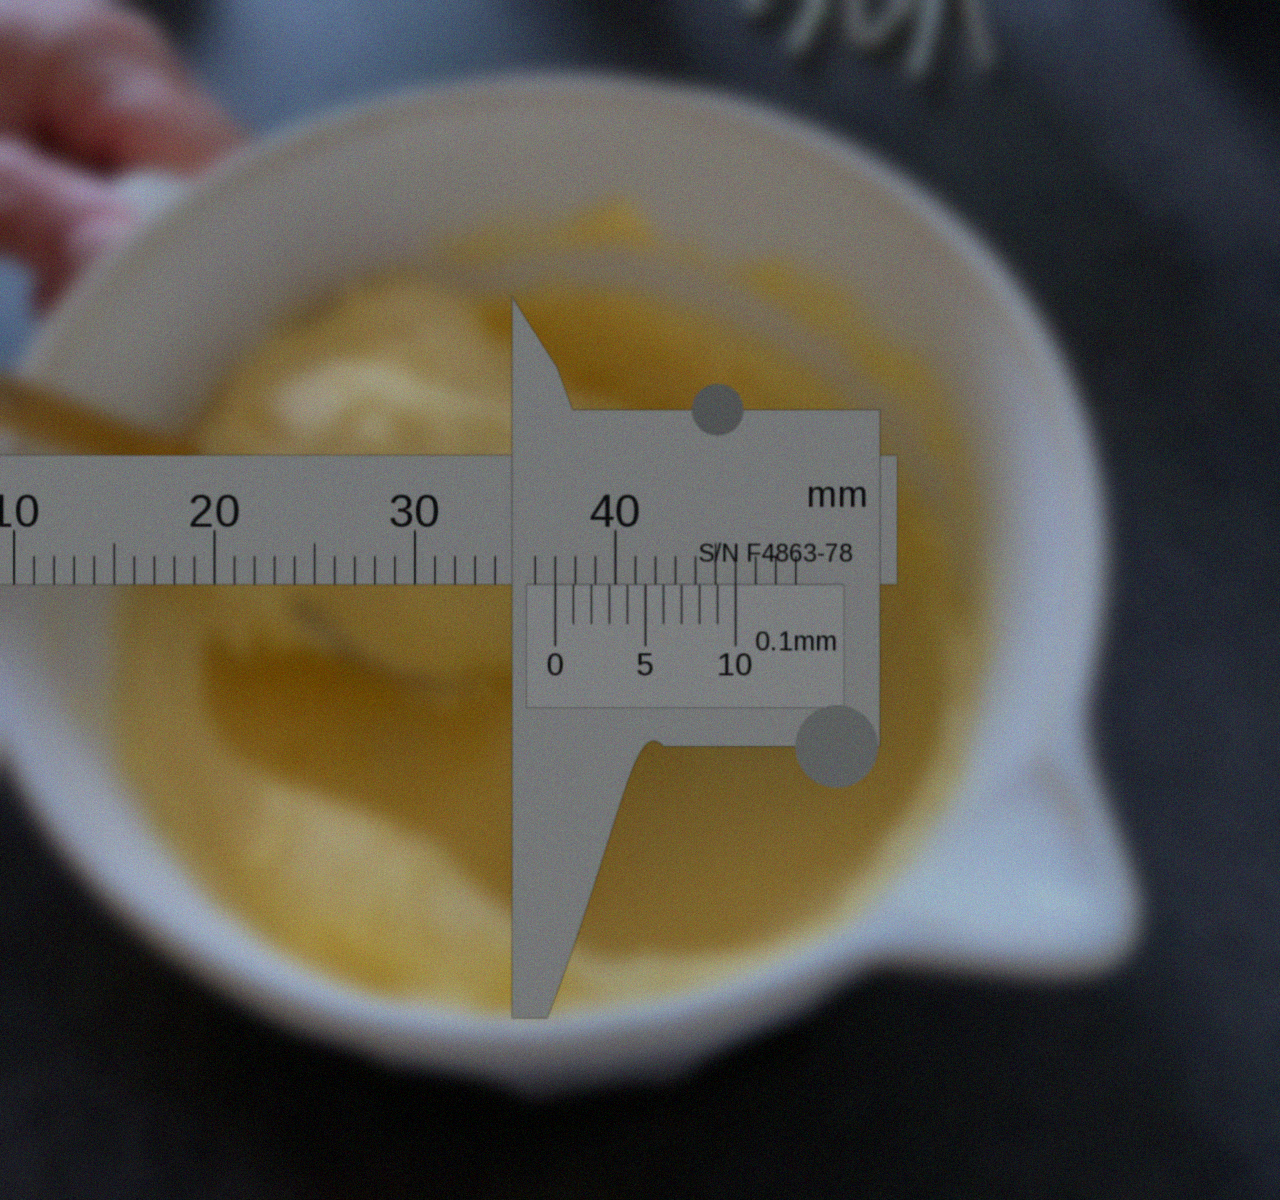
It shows value=37.0 unit=mm
